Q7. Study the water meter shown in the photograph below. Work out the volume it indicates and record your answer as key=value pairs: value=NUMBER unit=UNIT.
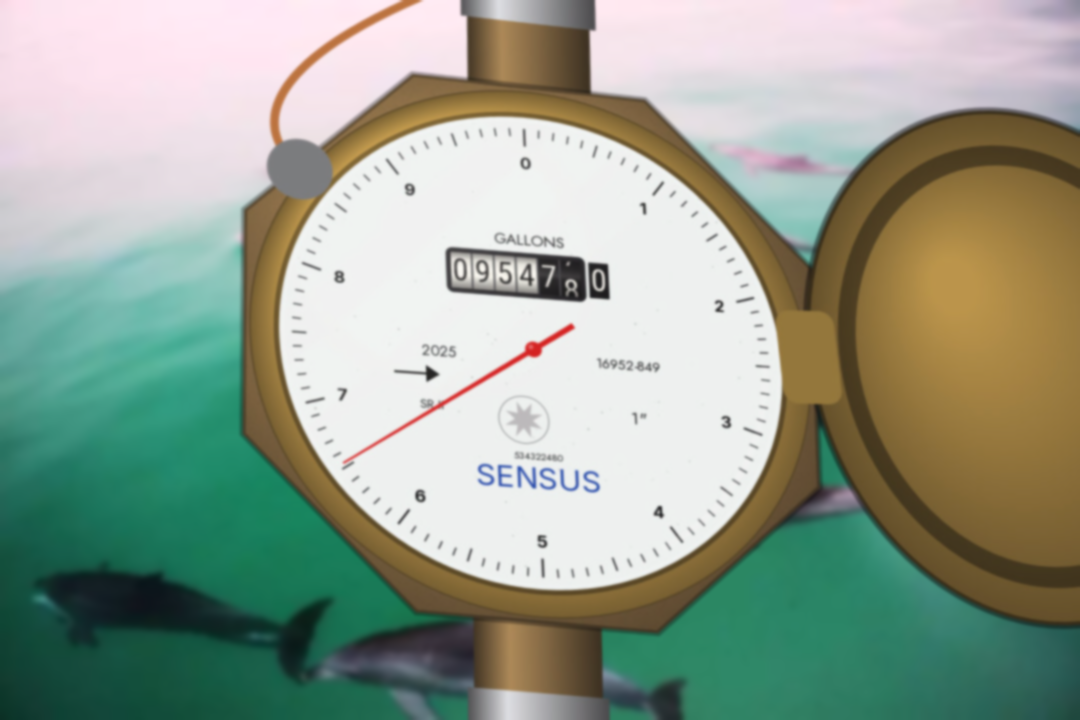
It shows value=954776.5 unit=gal
